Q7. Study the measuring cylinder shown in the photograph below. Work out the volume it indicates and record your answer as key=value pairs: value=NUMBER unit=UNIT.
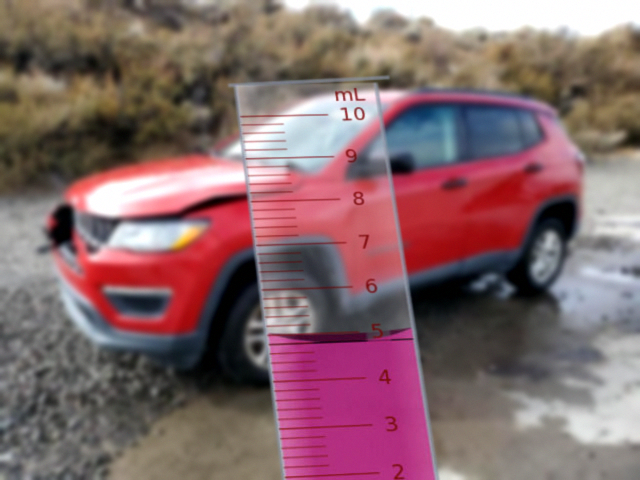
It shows value=4.8 unit=mL
